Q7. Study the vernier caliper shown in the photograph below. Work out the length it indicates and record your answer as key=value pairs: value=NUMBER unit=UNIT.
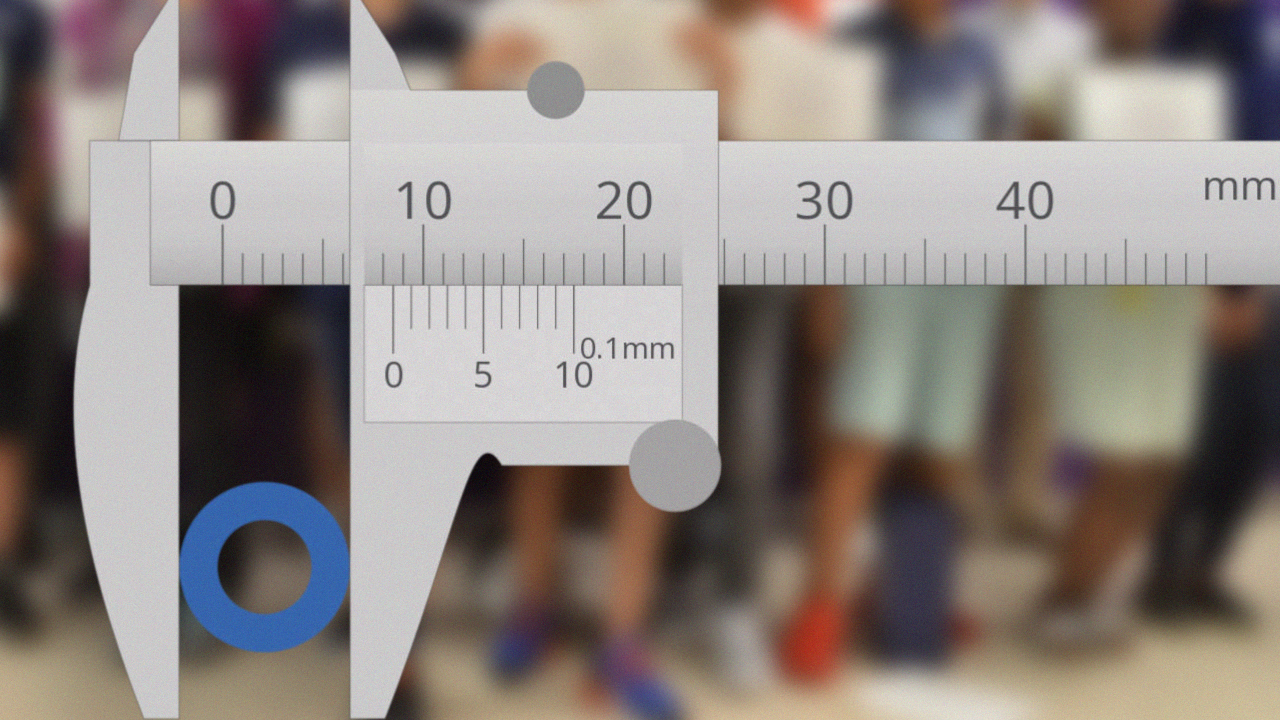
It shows value=8.5 unit=mm
